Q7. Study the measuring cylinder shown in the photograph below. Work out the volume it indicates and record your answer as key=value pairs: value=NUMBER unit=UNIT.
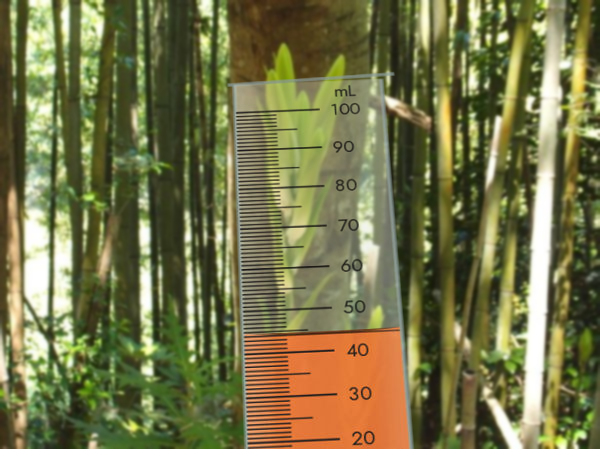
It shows value=44 unit=mL
